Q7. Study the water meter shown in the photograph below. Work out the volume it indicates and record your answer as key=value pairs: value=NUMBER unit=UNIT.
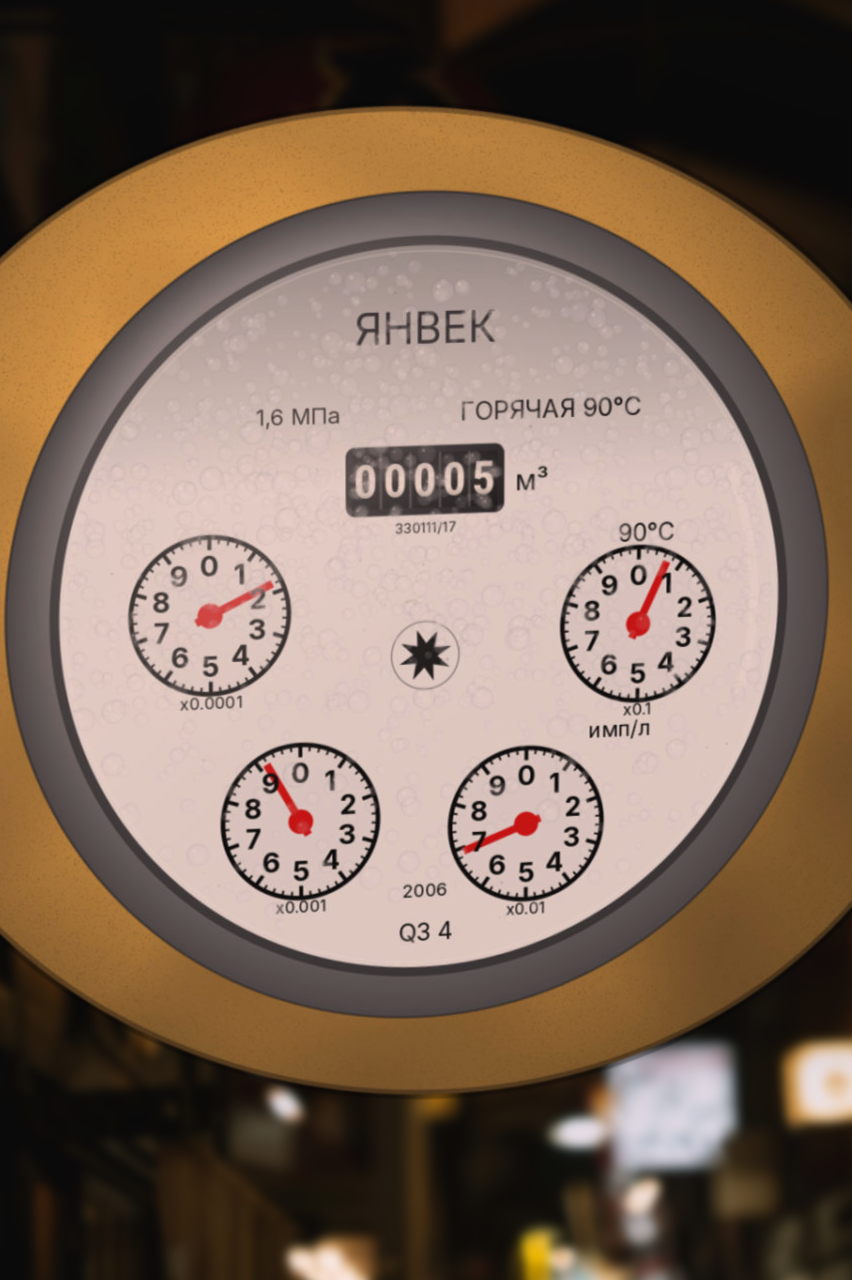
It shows value=5.0691 unit=m³
